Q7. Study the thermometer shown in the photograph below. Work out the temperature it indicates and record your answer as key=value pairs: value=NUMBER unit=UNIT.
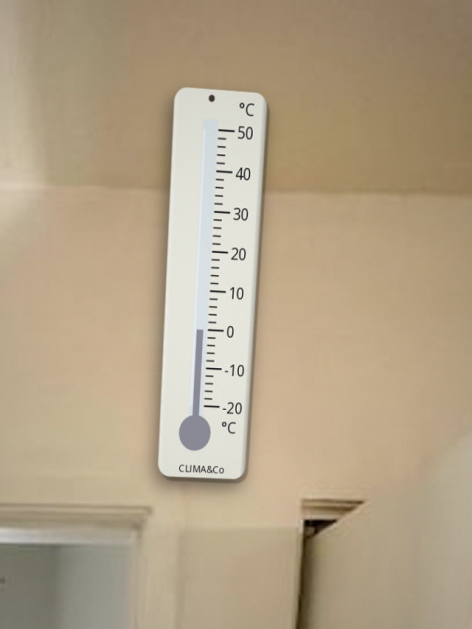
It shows value=0 unit=°C
